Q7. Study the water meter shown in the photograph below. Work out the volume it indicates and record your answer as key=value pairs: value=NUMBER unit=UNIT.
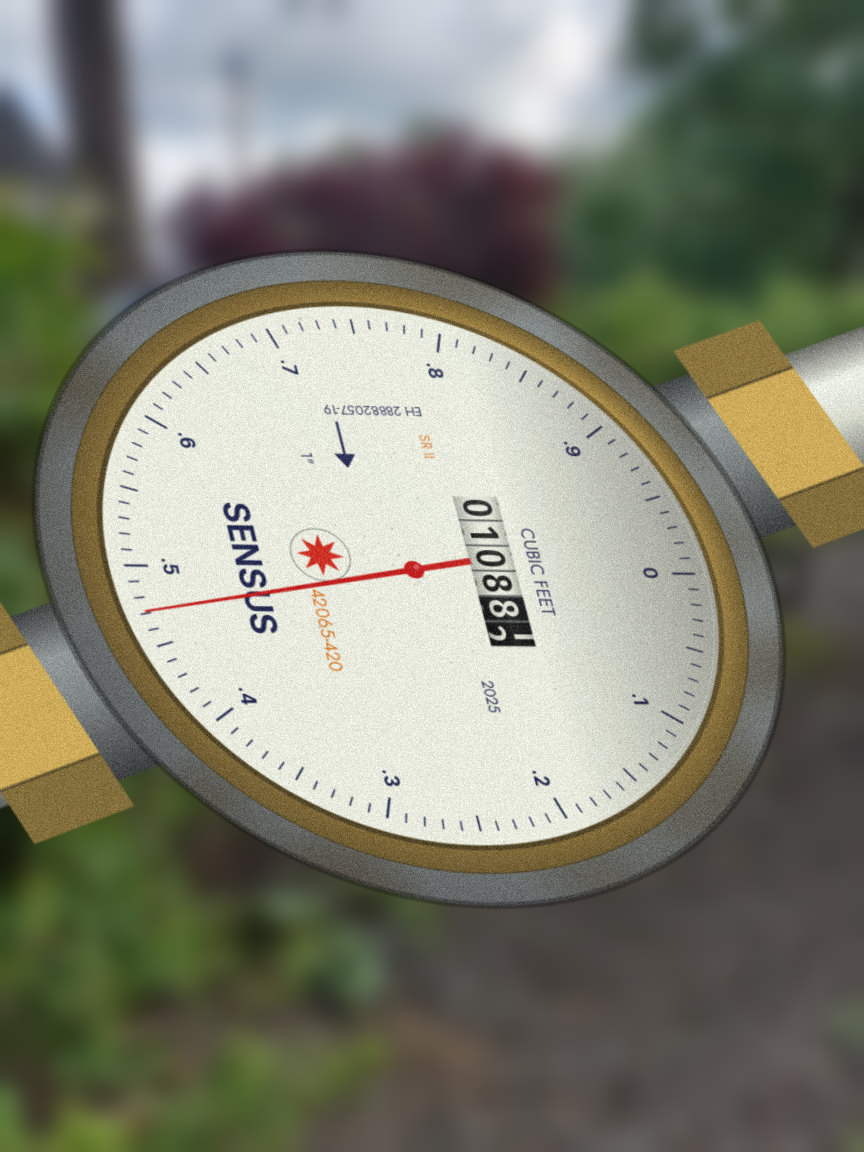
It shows value=10881.47 unit=ft³
